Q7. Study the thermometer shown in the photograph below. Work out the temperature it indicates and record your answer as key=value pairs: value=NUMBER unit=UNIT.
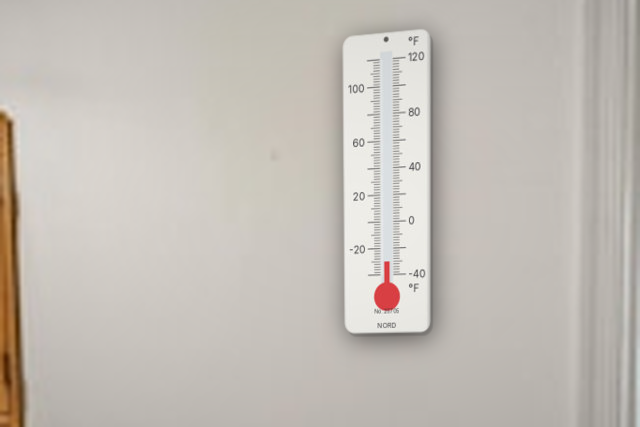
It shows value=-30 unit=°F
